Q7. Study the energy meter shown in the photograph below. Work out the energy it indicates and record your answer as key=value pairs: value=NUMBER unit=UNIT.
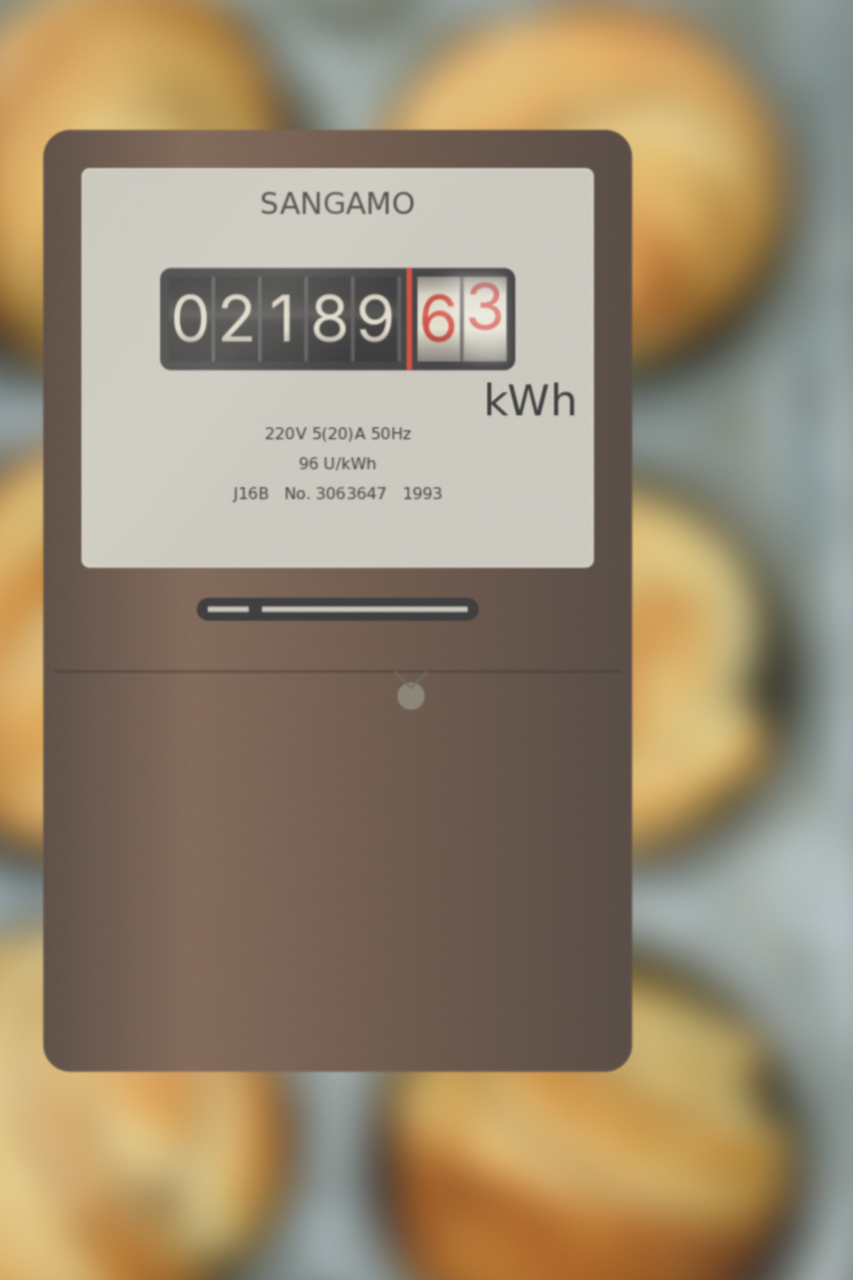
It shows value=2189.63 unit=kWh
